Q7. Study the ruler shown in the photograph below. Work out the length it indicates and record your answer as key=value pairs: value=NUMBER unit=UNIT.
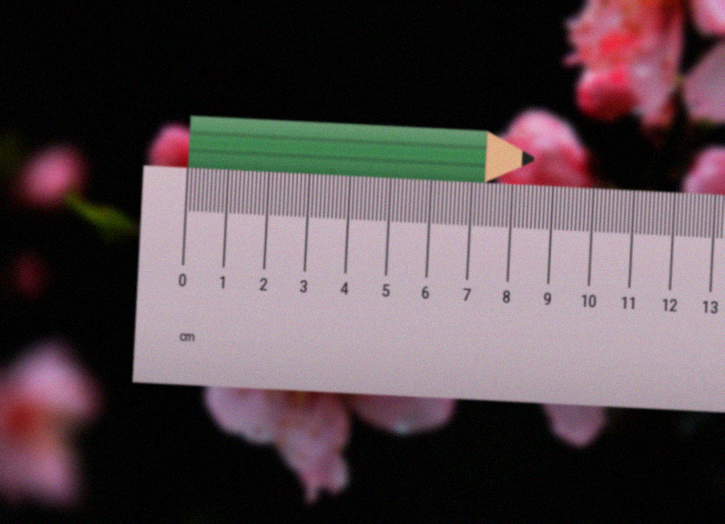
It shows value=8.5 unit=cm
